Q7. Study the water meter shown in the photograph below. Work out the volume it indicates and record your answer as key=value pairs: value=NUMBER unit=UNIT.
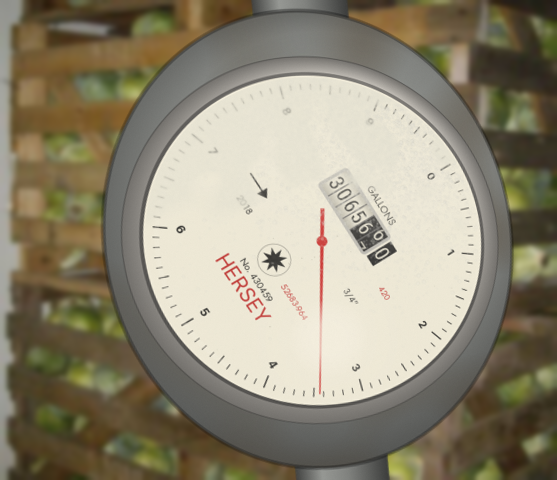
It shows value=3065663.4 unit=gal
